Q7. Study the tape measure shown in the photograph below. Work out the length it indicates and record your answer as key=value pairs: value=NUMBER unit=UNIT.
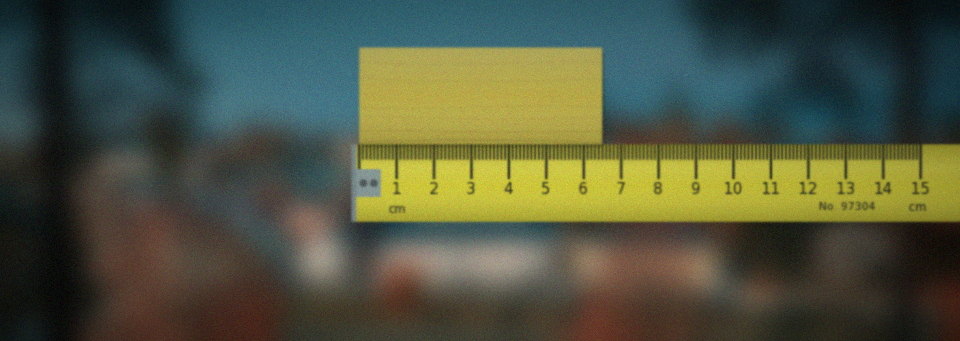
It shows value=6.5 unit=cm
